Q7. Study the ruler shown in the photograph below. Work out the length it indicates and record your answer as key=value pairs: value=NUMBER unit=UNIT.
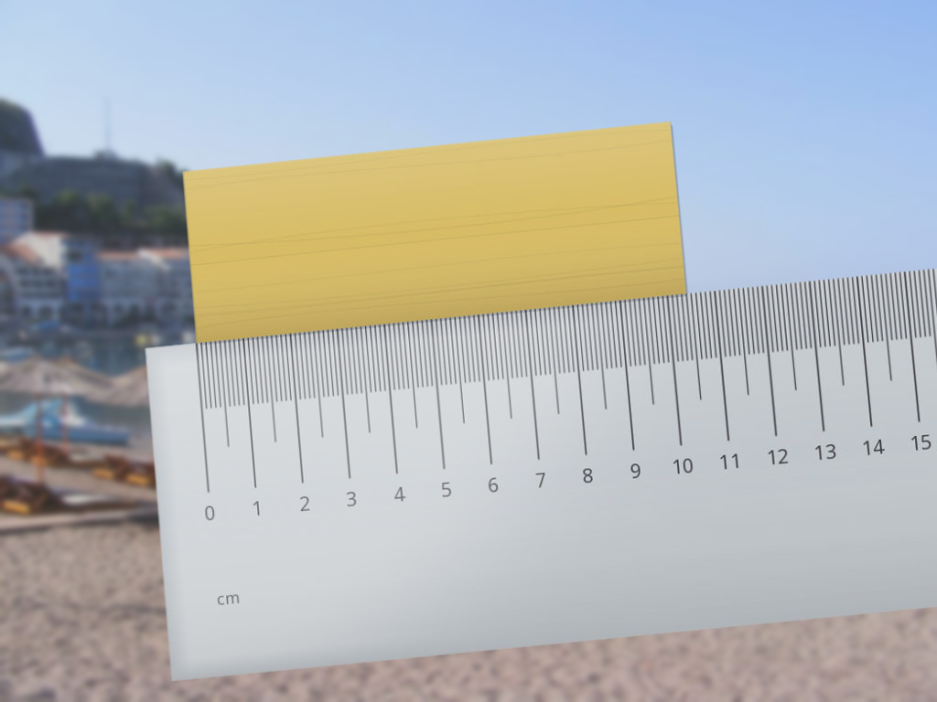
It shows value=10.4 unit=cm
